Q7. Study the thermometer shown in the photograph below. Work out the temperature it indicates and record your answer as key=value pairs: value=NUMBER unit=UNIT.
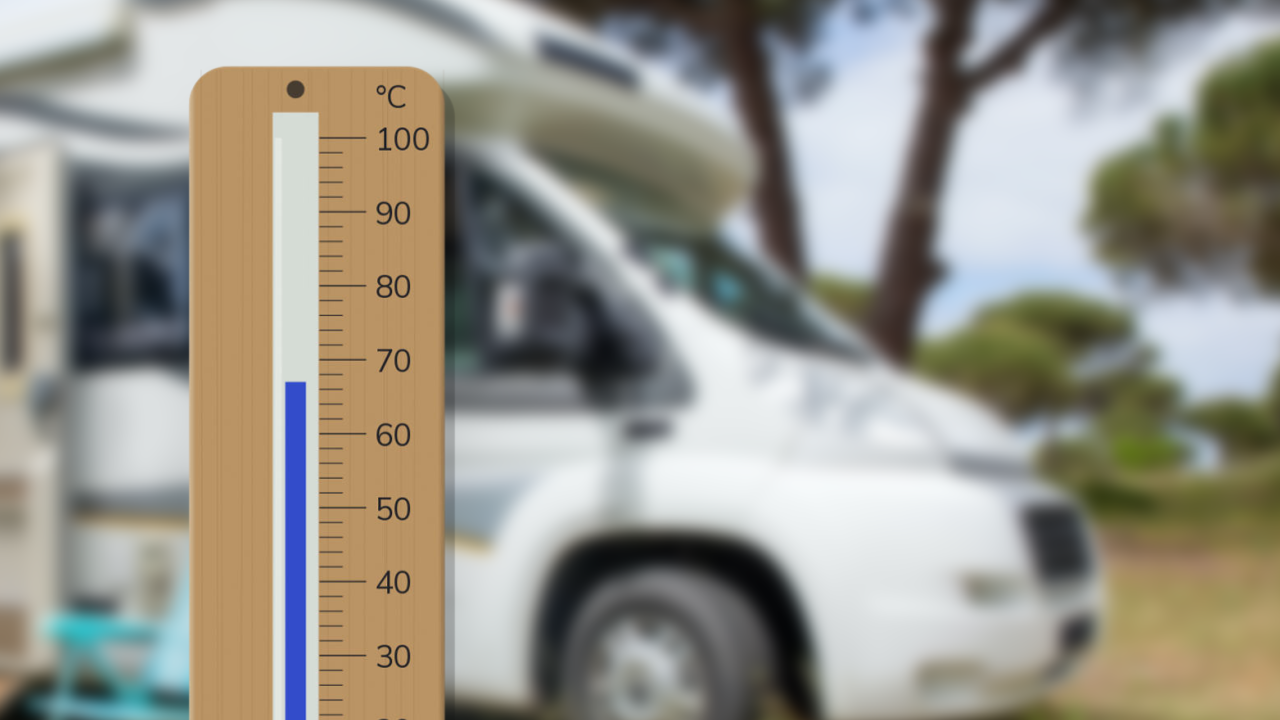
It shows value=67 unit=°C
